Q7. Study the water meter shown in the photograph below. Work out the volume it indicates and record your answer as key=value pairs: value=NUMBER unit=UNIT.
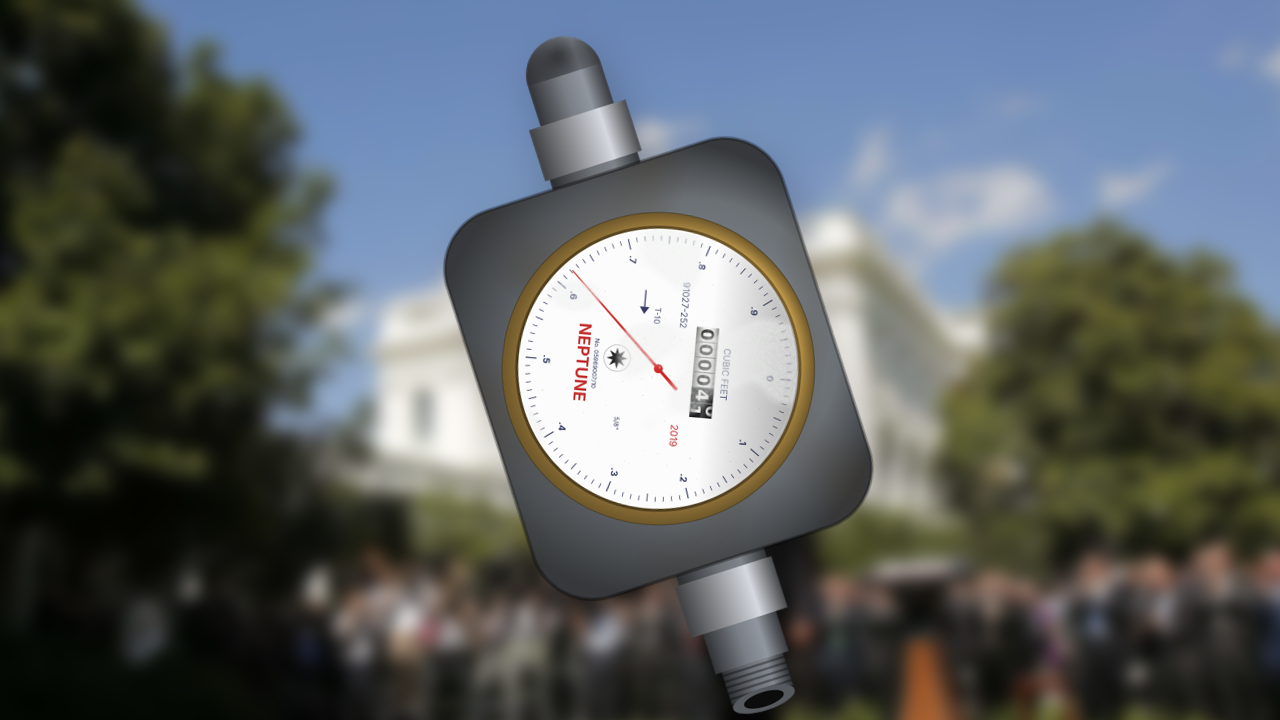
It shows value=40.62 unit=ft³
